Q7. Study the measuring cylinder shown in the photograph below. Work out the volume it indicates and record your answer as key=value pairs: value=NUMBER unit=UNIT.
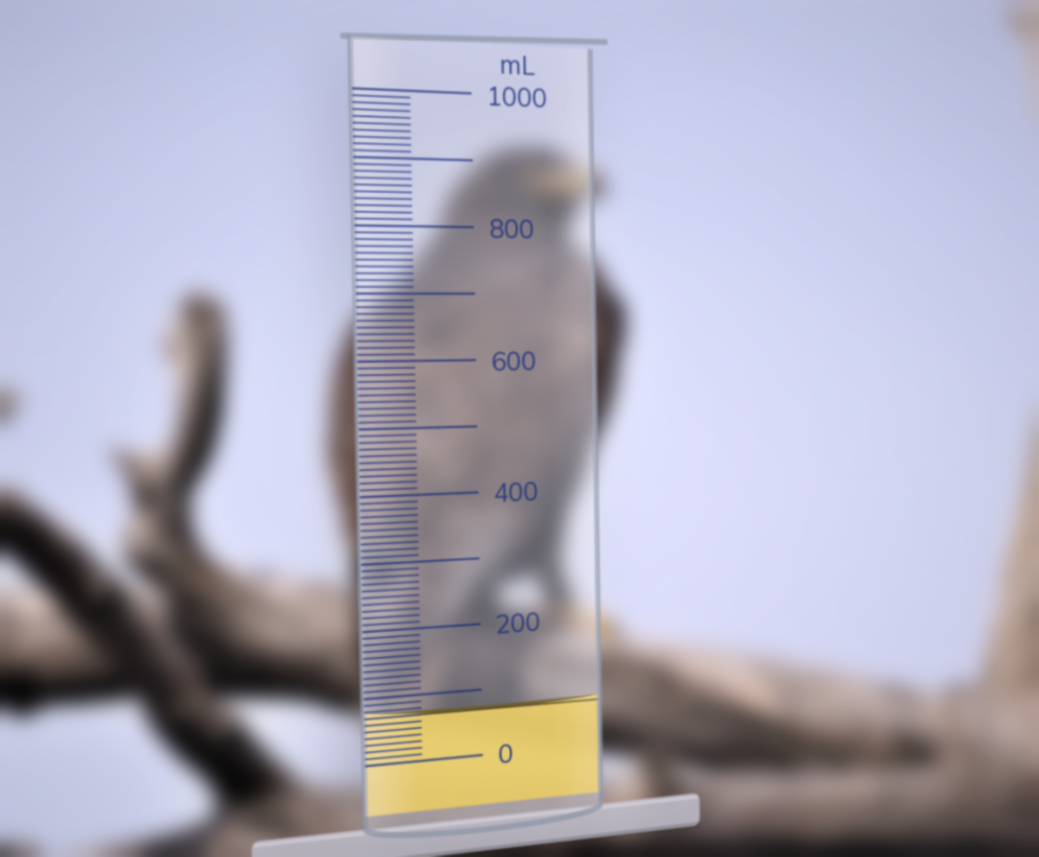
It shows value=70 unit=mL
